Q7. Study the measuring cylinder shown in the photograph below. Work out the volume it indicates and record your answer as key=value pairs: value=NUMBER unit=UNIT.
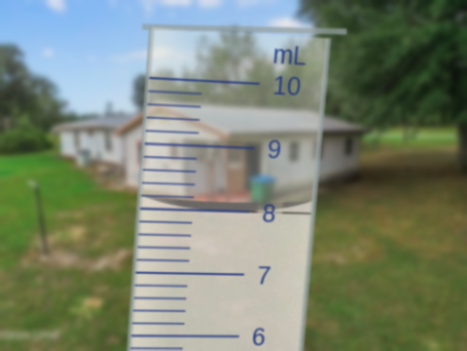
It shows value=8 unit=mL
